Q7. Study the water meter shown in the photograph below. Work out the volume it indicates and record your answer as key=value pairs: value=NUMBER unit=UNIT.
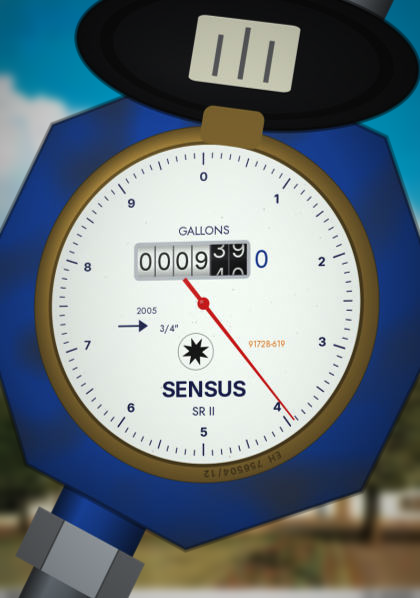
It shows value=9393.9 unit=gal
